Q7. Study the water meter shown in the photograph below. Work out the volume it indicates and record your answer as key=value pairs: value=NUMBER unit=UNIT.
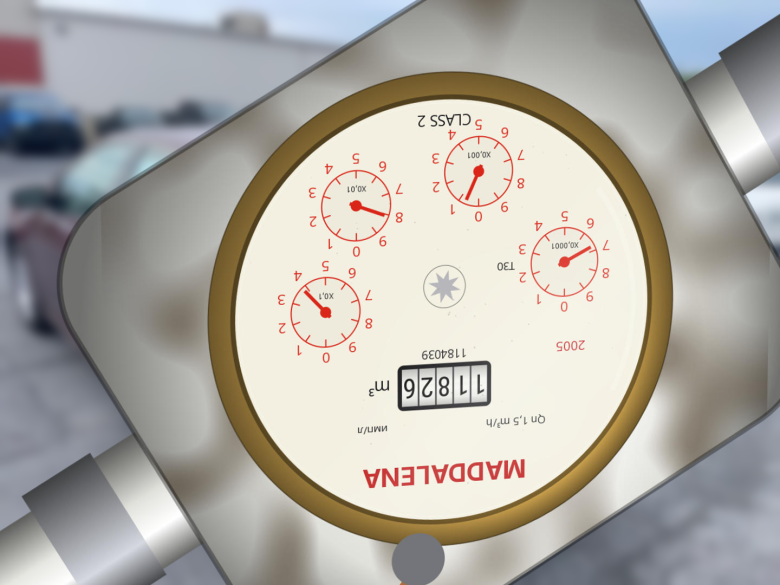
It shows value=11826.3806 unit=m³
